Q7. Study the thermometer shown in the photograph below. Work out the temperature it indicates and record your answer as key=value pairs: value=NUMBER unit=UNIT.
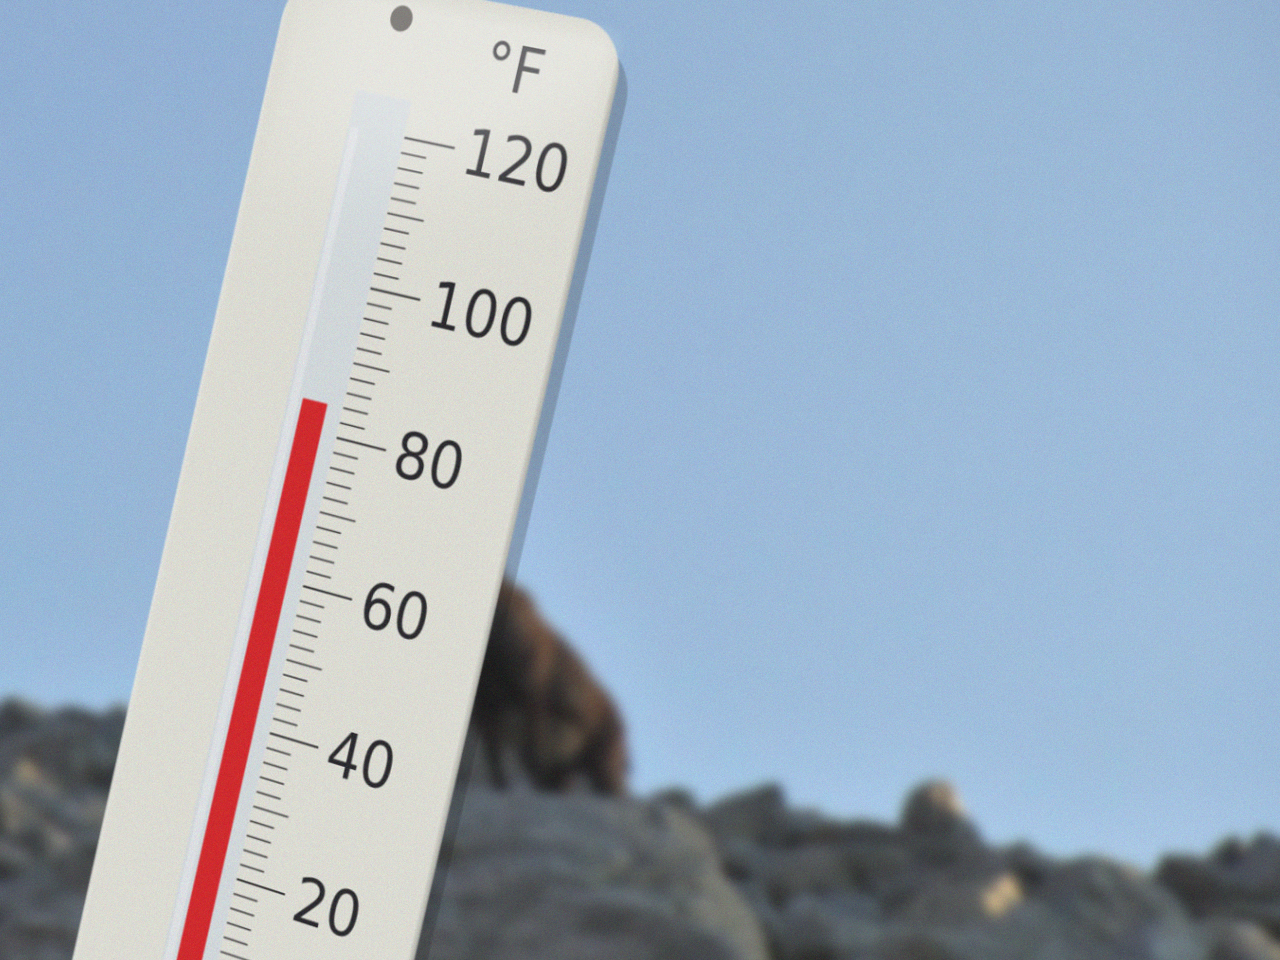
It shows value=84 unit=°F
